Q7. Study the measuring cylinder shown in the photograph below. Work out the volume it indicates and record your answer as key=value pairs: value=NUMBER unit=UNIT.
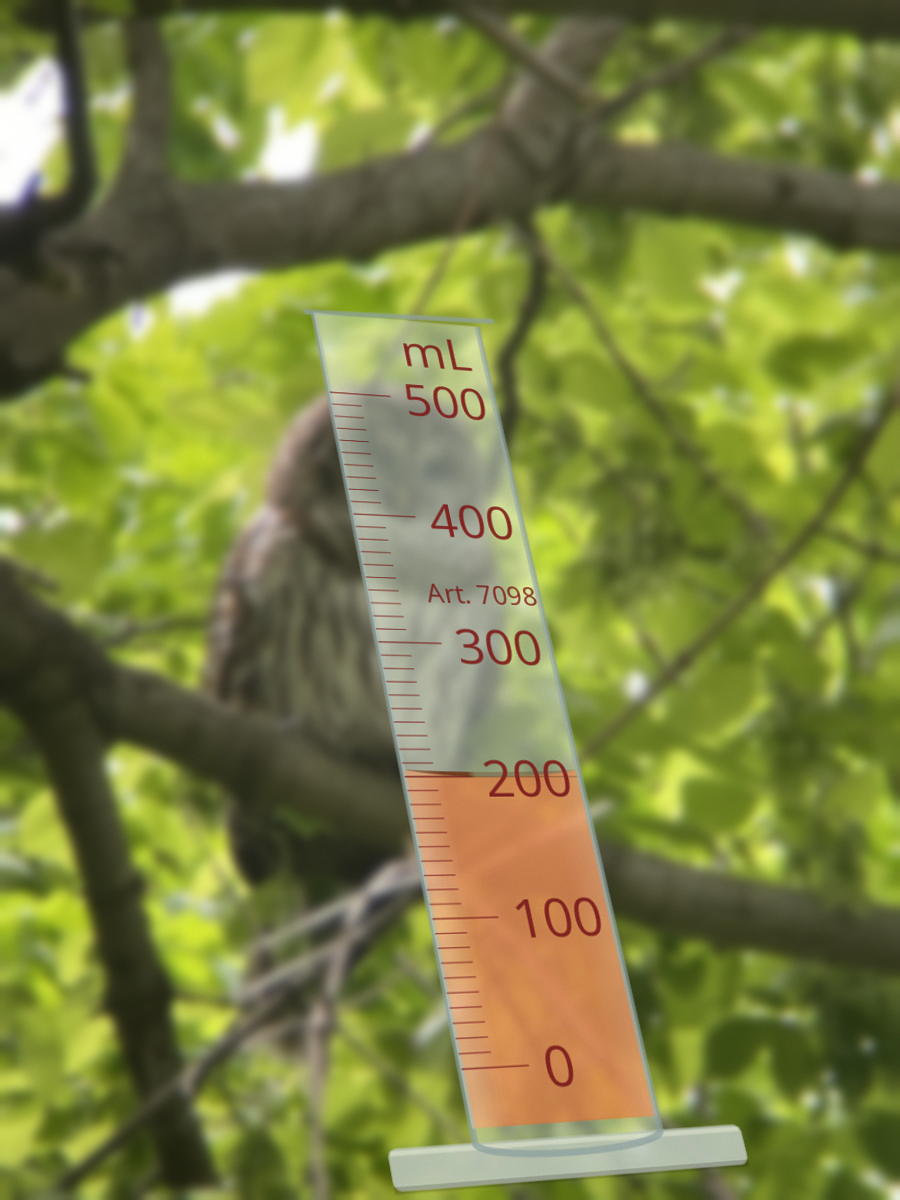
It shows value=200 unit=mL
